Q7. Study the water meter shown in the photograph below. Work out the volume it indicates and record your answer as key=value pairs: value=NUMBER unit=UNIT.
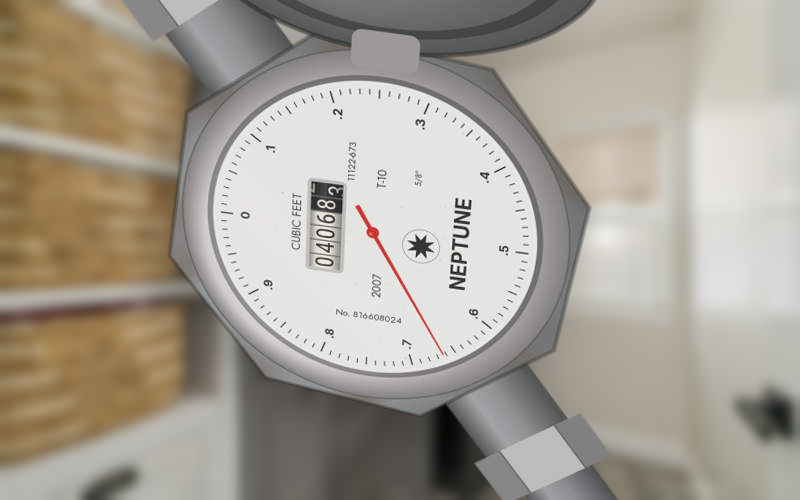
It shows value=40682.66 unit=ft³
